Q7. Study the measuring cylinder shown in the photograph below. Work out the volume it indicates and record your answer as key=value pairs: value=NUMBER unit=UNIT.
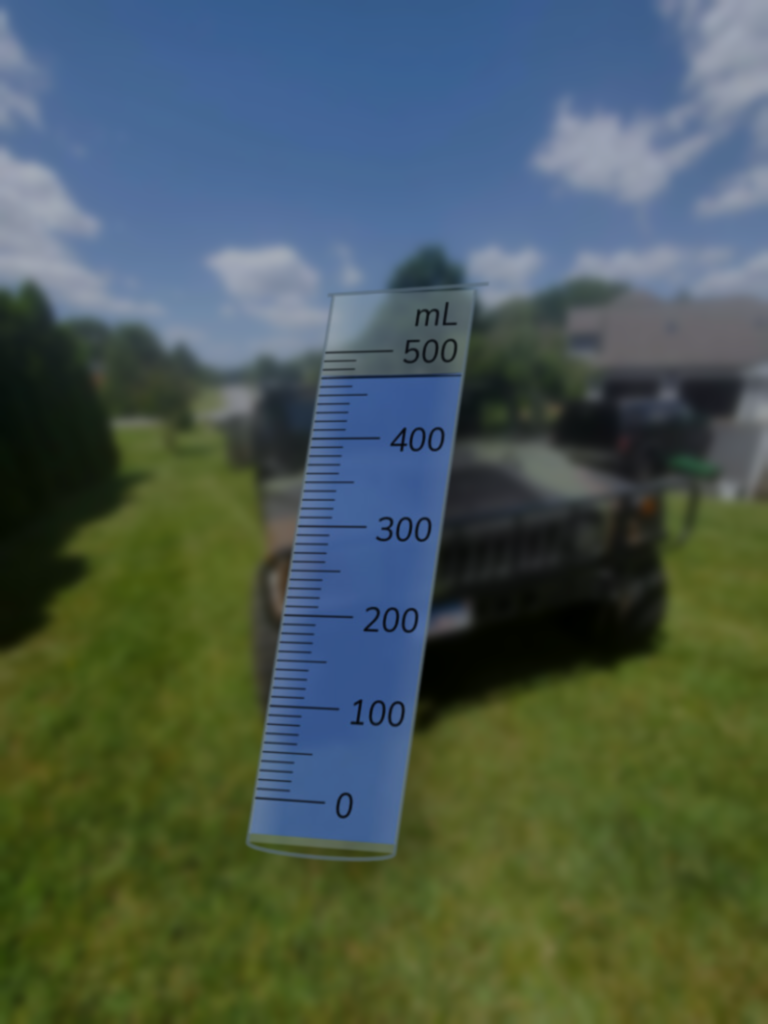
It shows value=470 unit=mL
